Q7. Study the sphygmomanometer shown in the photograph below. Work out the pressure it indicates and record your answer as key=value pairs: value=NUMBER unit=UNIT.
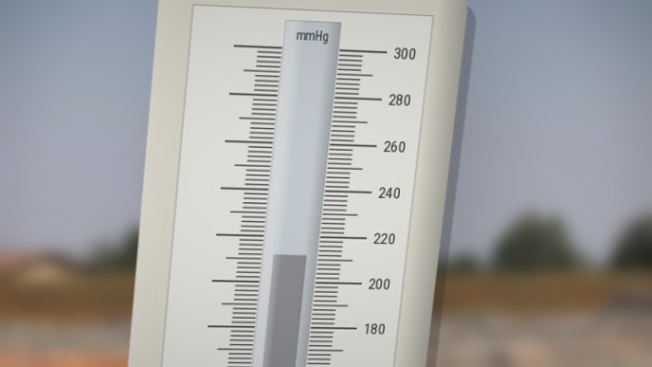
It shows value=212 unit=mmHg
